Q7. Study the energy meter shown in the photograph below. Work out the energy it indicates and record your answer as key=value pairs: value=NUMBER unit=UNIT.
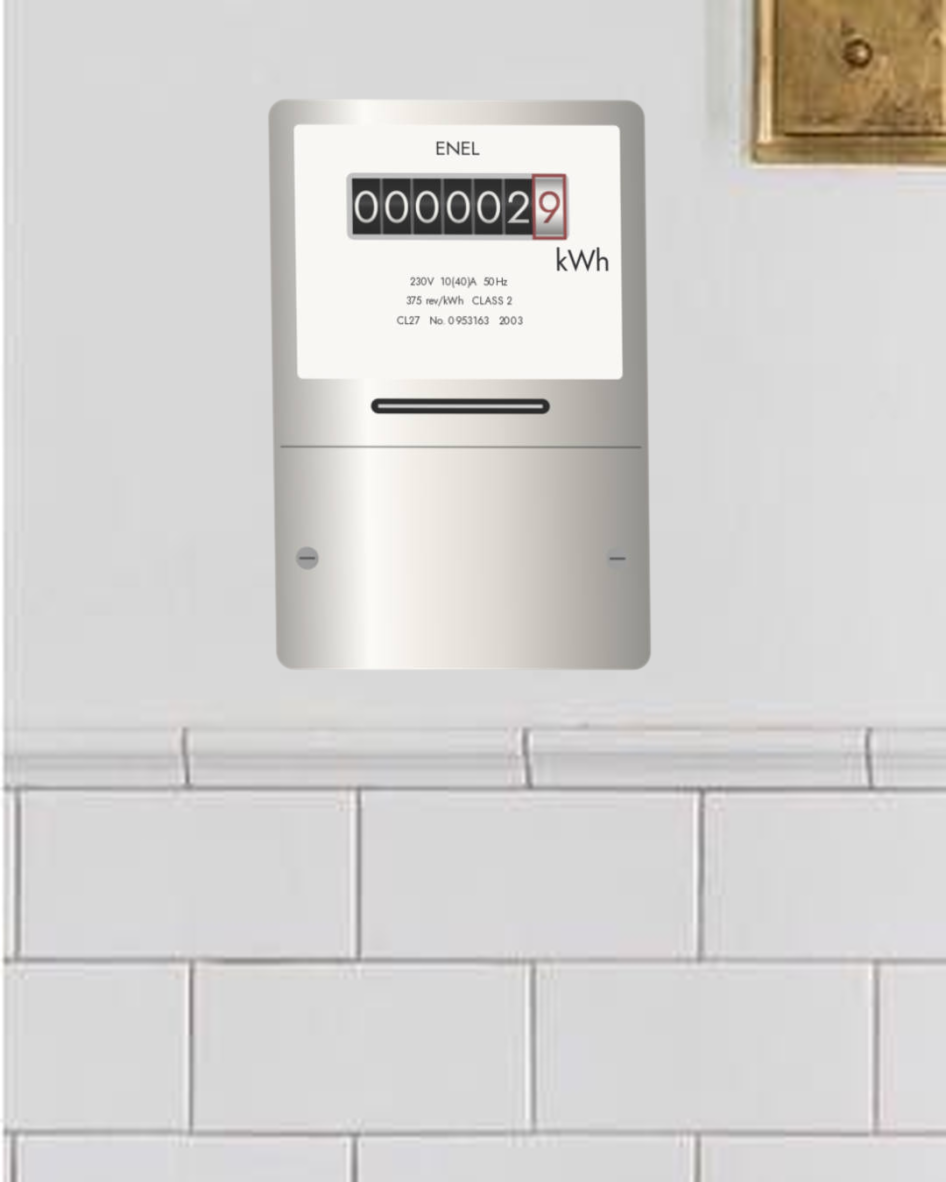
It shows value=2.9 unit=kWh
